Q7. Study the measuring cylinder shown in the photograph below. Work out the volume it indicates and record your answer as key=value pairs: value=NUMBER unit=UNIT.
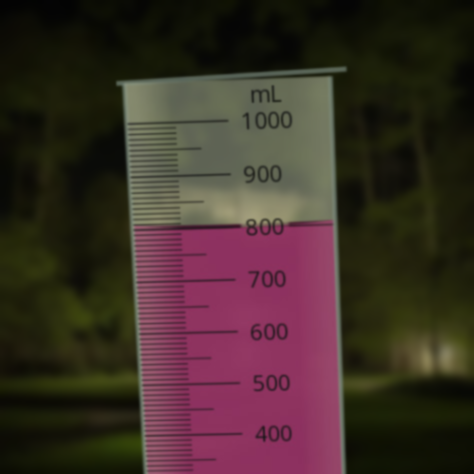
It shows value=800 unit=mL
